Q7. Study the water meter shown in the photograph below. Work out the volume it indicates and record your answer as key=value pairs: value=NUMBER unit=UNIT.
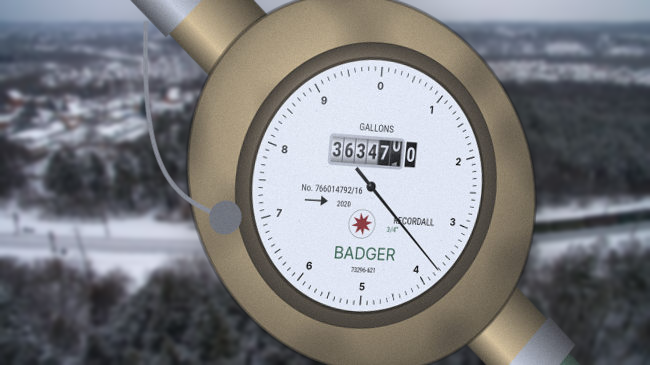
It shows value=3634703.7 unit=gal
